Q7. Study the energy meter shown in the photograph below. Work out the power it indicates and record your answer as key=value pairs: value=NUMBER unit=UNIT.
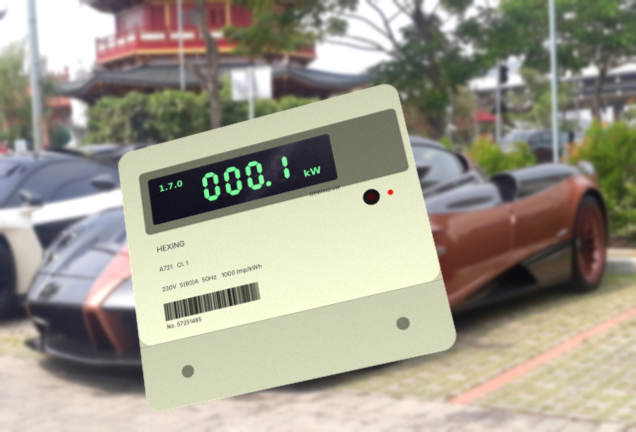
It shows value=0.1 unit=kW
